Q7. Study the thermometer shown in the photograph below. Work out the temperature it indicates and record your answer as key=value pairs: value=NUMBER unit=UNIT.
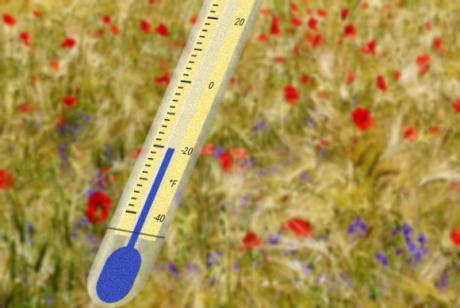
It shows value=-20 unit=°F
